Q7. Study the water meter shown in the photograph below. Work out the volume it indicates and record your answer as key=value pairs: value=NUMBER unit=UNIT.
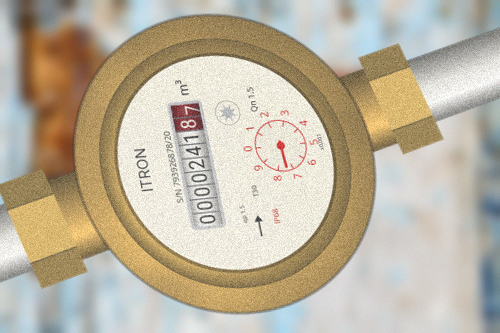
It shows value=241.867 unit=m³
